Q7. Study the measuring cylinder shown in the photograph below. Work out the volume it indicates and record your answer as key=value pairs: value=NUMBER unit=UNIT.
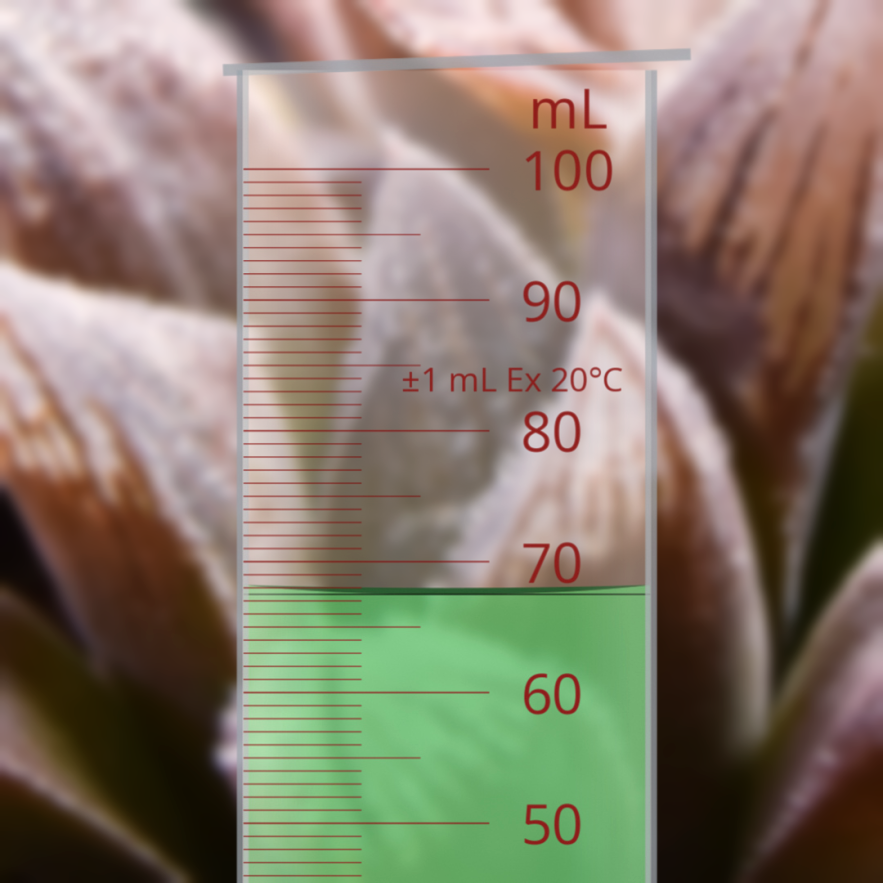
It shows value=67.5 unit=mL
